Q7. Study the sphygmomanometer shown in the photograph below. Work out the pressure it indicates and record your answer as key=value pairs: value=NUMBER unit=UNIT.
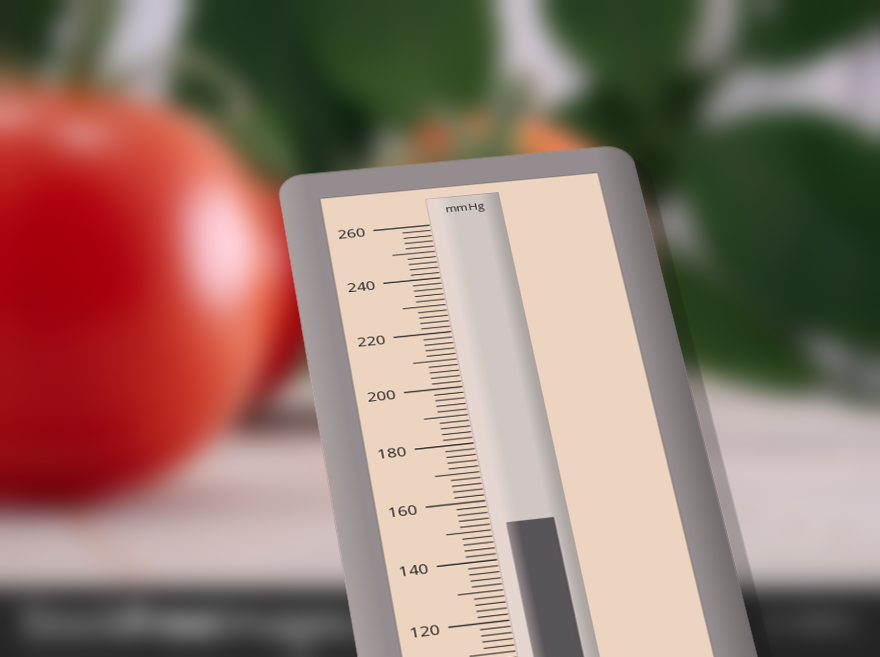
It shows value=152 unit=mmHg
